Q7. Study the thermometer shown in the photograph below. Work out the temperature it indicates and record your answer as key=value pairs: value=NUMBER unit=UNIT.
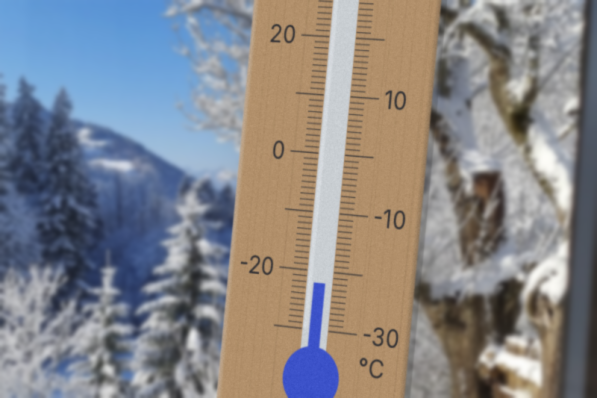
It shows value=-22 unit=°C
